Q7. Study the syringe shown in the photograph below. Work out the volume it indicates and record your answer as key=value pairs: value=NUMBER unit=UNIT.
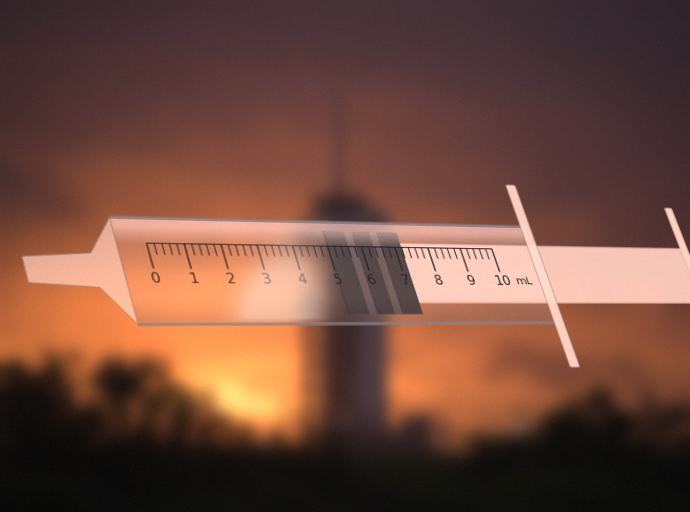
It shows value=5 unit=mL
